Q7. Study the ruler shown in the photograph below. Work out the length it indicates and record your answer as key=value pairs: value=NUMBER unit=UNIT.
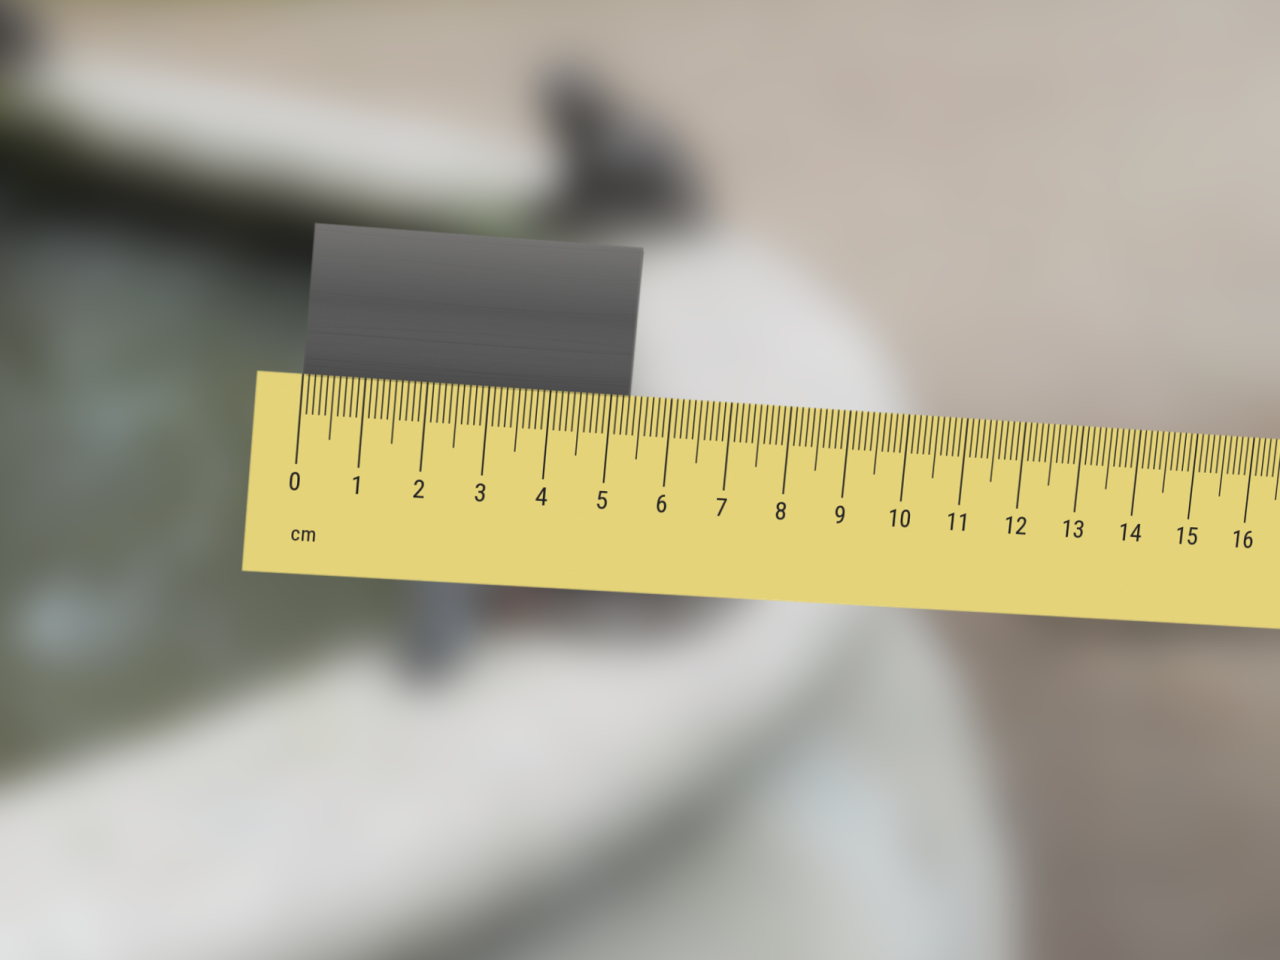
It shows value=5.3 unit=cm
